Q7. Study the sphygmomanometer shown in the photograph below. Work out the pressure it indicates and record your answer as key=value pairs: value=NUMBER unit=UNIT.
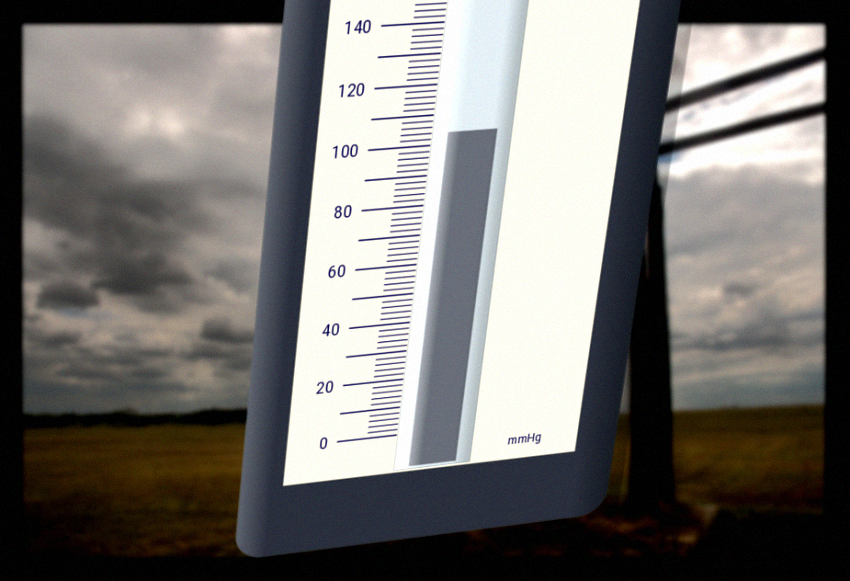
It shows value=104 unit=mmHg
